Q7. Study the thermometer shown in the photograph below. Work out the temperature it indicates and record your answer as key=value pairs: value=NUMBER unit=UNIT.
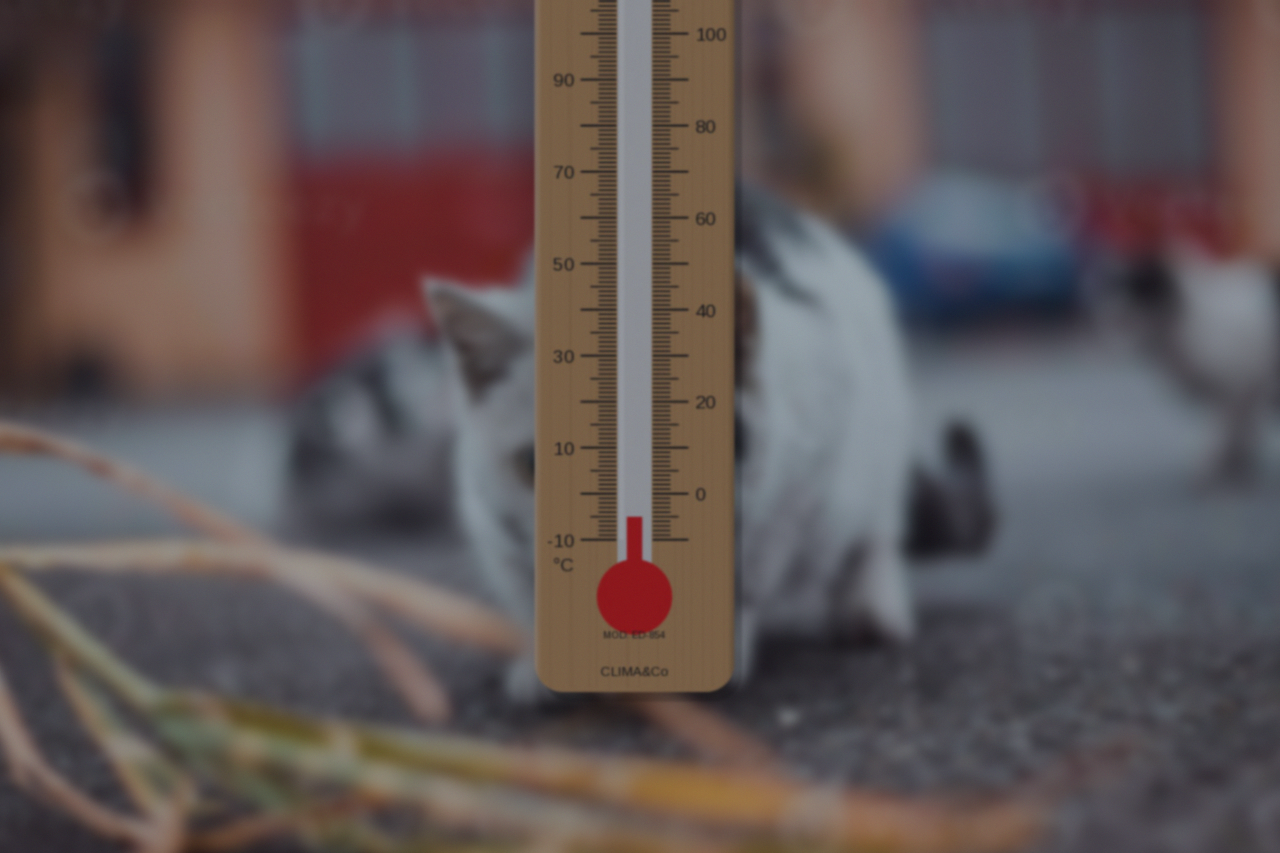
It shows value=-5 unit=°C
